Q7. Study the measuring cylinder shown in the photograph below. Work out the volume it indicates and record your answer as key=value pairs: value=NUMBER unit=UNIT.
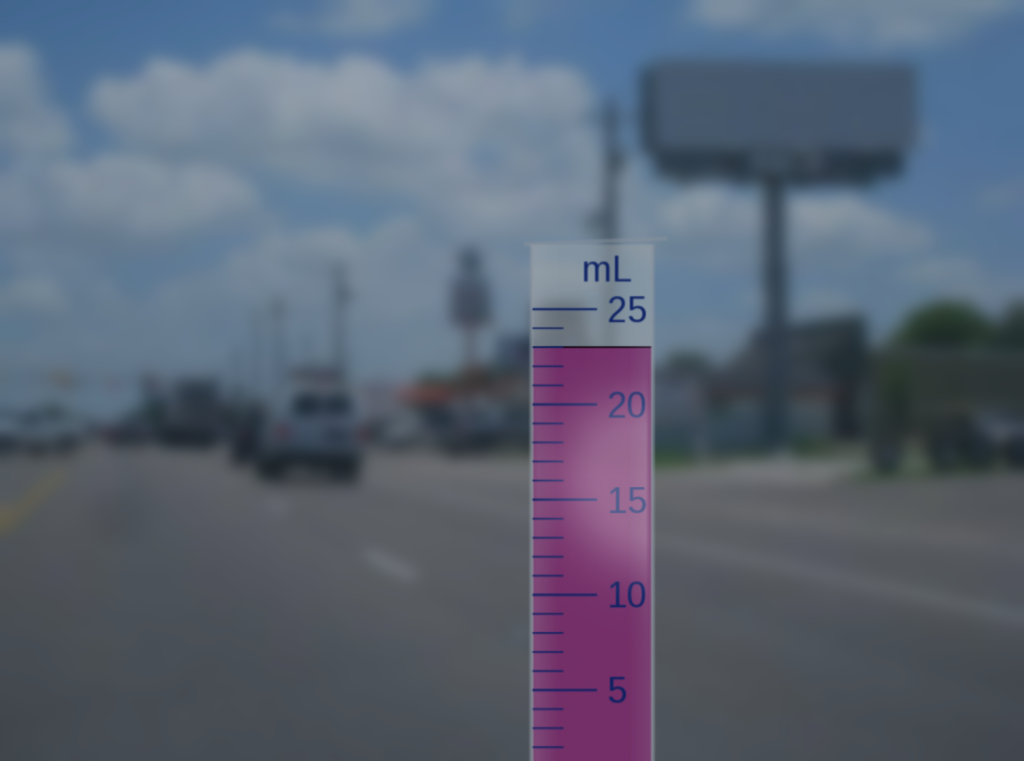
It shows value=23 unit=mL
